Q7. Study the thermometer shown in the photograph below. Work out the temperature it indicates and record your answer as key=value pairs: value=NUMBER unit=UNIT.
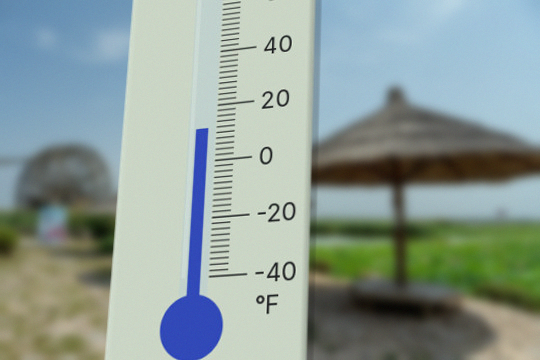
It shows value=12 unit=°F
